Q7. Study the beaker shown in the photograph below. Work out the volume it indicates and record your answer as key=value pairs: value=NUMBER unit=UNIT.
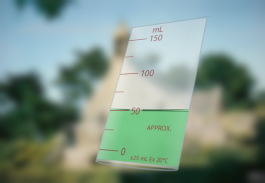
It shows value=50 unit=mL
